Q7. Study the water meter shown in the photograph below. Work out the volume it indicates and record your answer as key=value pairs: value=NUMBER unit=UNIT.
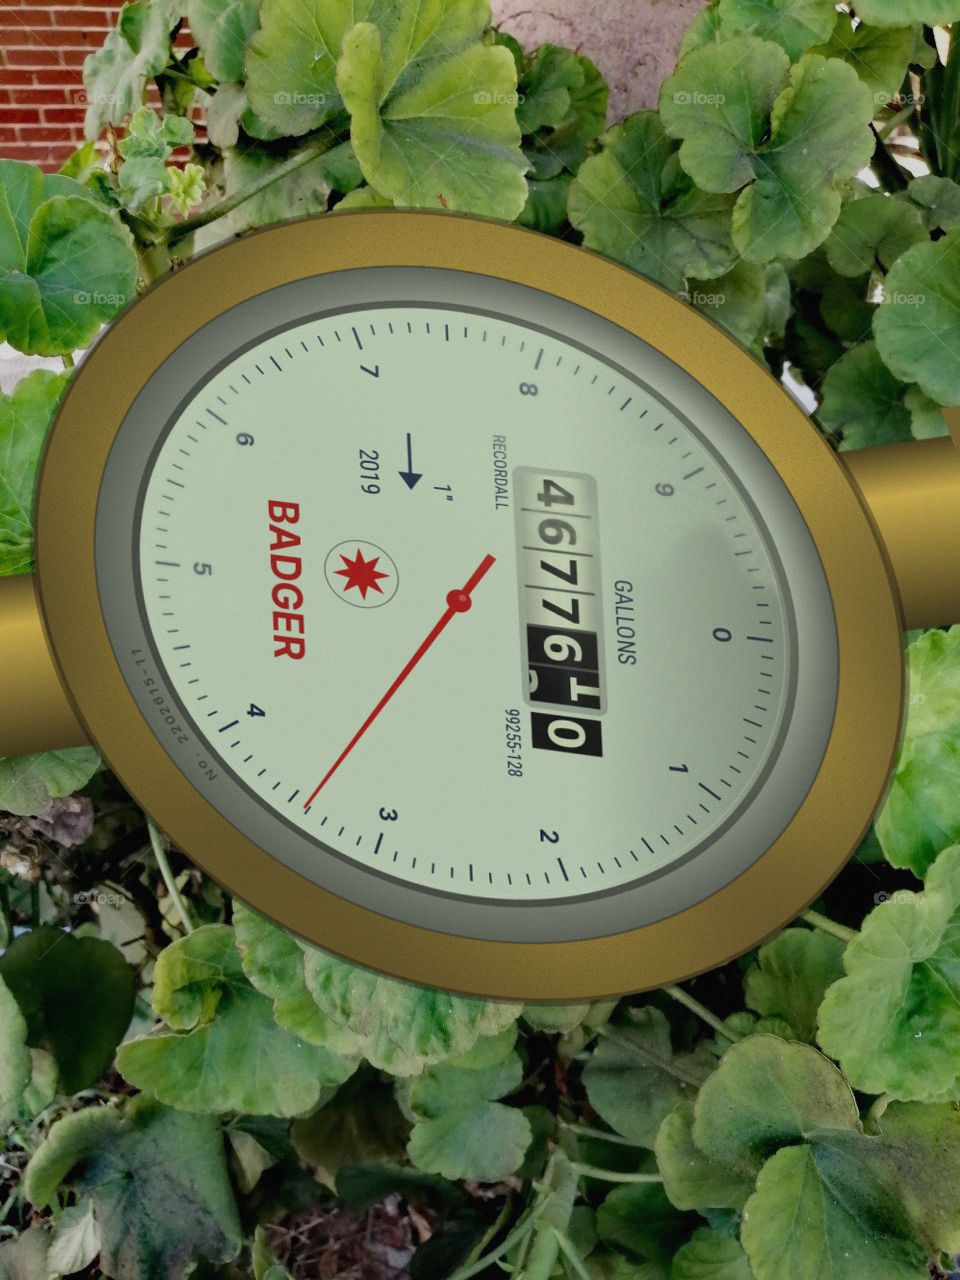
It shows value=4677613.4 unit=gal
